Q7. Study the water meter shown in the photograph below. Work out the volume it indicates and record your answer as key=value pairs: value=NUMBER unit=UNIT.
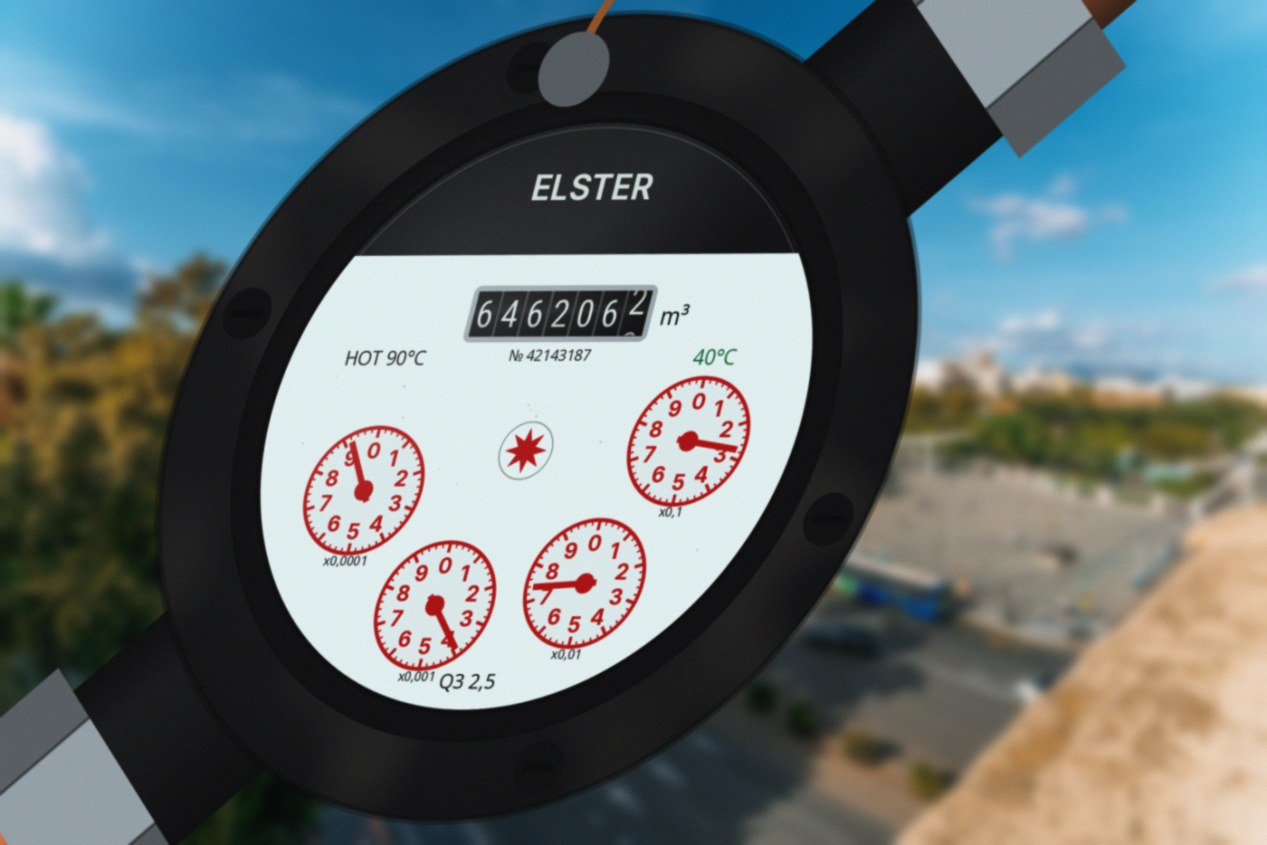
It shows value=6462062.2739 unit=m³
